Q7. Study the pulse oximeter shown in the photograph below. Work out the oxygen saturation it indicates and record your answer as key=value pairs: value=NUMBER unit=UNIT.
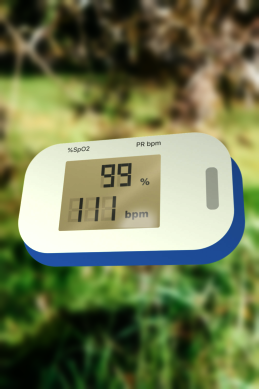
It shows value=99 unit=%
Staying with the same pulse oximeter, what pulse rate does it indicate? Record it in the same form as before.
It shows value=111 unit=bpm
